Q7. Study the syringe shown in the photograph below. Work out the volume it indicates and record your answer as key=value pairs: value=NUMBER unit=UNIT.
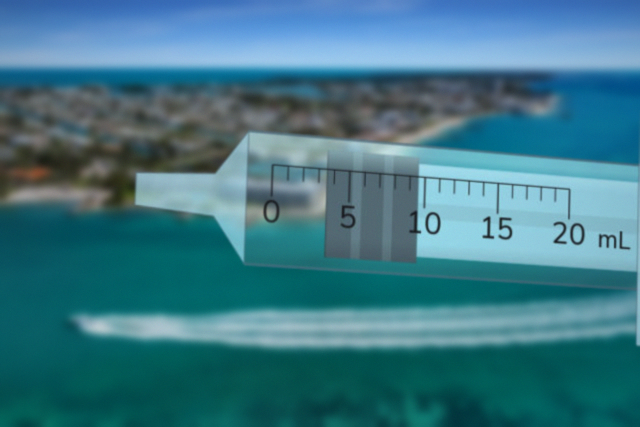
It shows value=3.5 unit=mL
